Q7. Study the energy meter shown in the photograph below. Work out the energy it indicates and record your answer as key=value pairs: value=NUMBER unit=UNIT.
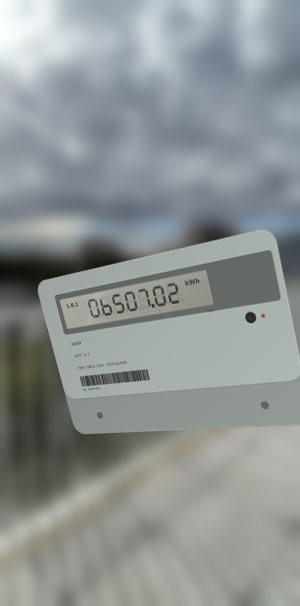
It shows value=6507.02 unit=kWh
